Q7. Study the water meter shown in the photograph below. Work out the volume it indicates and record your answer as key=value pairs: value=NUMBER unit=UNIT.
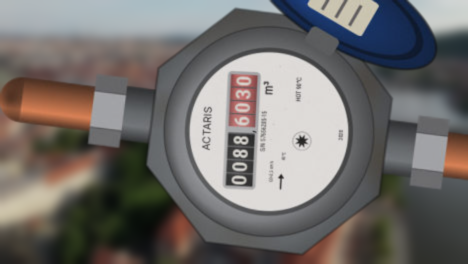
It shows value=88.6030 unit=m³
